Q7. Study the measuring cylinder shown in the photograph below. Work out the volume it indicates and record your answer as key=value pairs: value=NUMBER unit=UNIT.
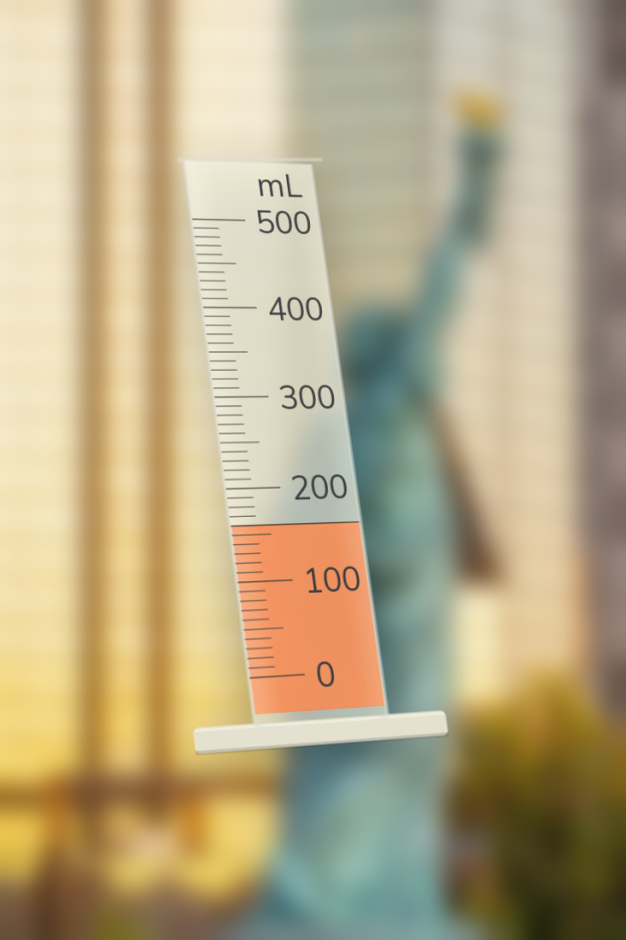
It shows value=160 unit=mL
